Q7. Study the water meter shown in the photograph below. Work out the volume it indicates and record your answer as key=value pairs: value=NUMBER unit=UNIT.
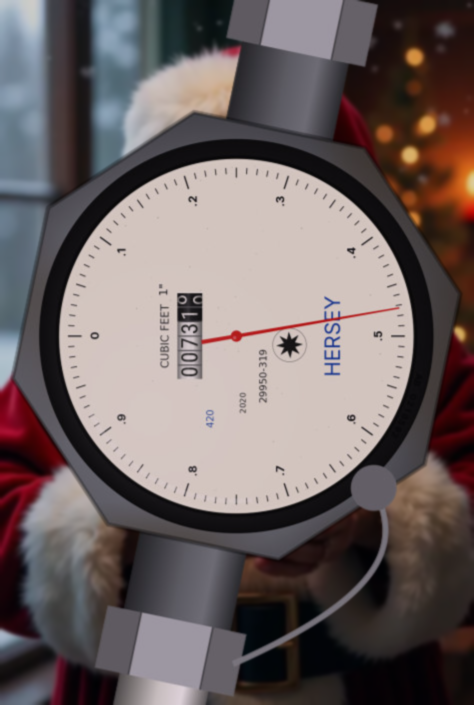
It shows value=7318.47 unit=ft³
